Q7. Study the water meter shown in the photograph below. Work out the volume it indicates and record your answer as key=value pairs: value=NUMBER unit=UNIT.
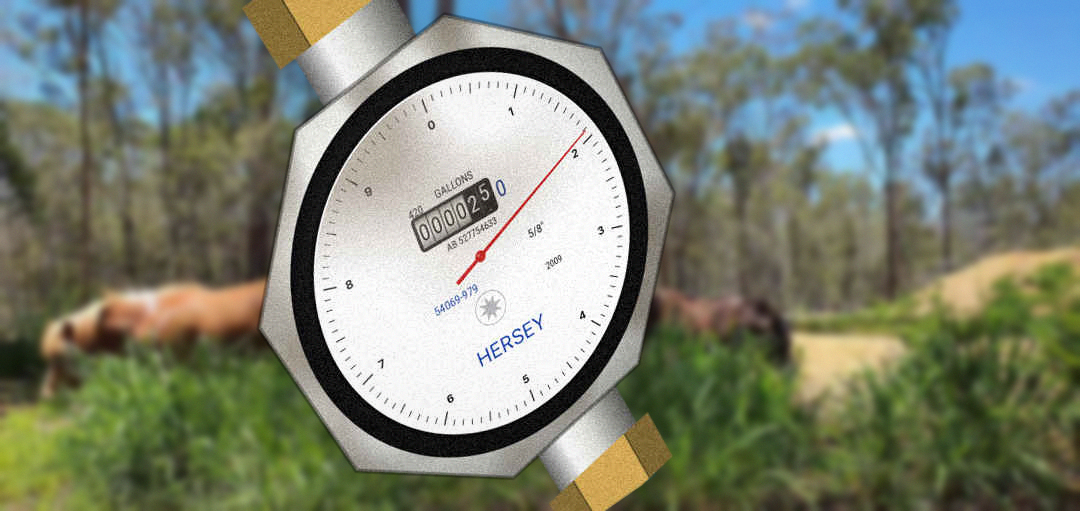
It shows value=251.9 unit=gal
